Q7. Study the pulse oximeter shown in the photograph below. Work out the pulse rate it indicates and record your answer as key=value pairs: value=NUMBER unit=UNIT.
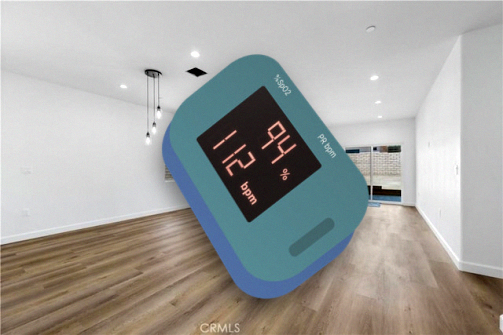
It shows value=112 unit=bpm
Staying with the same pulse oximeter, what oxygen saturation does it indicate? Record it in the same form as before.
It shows value=94 unit=%
